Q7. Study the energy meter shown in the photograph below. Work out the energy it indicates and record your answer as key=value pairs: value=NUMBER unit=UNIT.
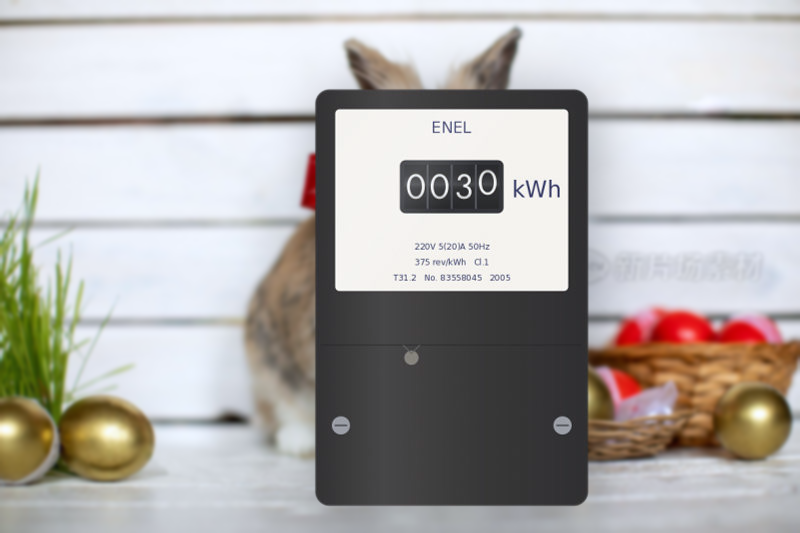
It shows value=30 unit=kWh
